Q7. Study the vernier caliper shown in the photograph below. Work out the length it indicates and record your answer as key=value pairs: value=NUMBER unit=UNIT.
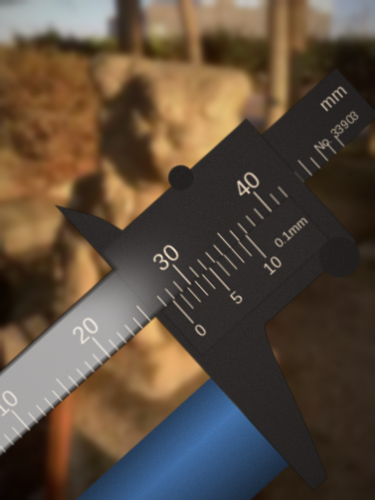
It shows value=27.8 unit=mm
